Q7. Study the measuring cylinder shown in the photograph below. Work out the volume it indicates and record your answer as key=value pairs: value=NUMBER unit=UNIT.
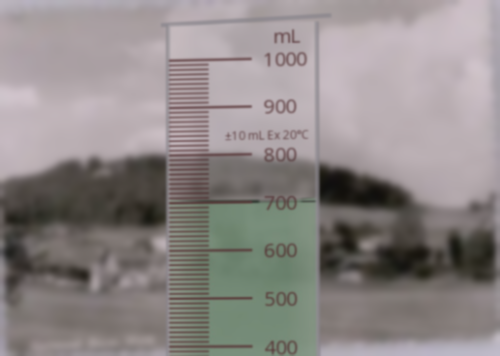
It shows value=700 unit=mL
